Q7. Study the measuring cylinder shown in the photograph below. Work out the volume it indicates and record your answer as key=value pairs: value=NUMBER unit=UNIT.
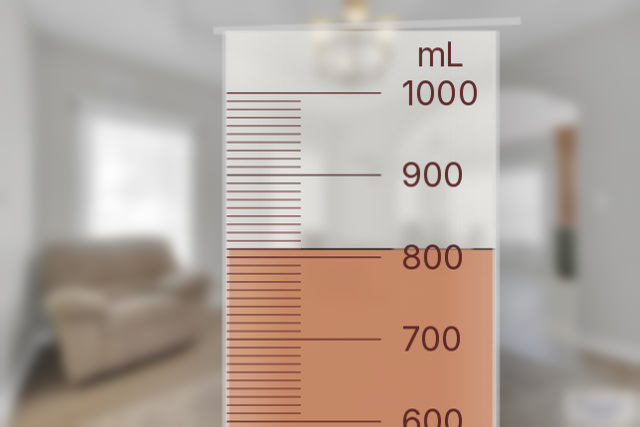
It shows value=810 unit=mL
